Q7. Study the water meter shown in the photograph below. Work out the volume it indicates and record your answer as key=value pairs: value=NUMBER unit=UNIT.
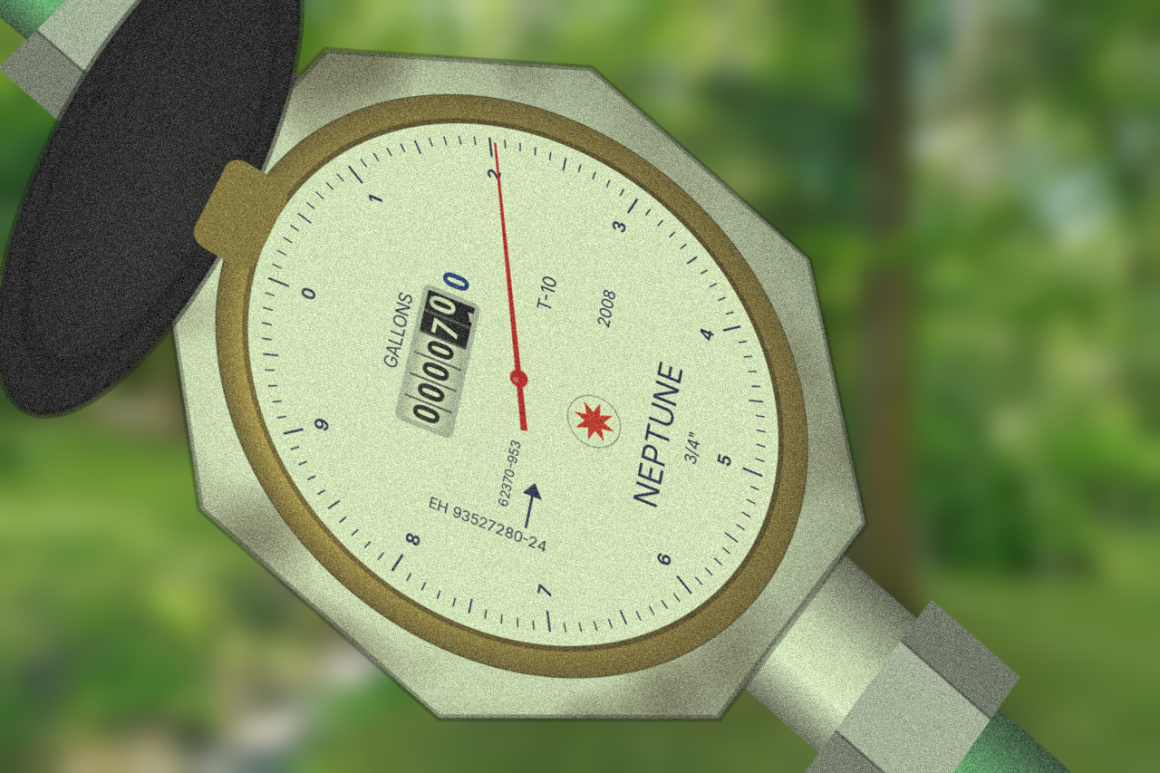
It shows value=702.0 unit=gal
